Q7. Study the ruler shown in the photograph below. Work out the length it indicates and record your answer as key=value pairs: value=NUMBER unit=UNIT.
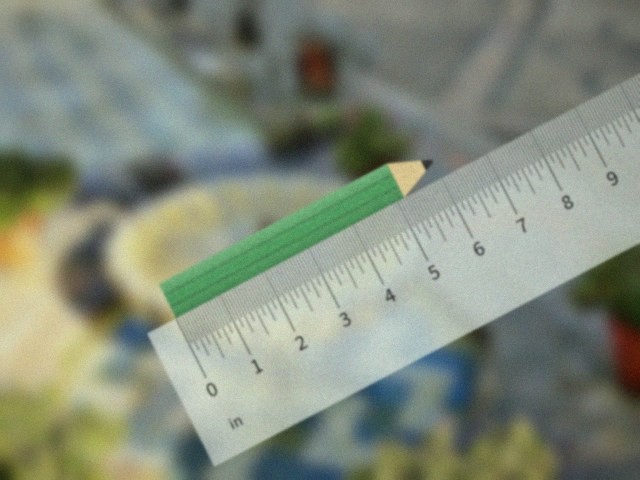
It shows value=6 unit=in
